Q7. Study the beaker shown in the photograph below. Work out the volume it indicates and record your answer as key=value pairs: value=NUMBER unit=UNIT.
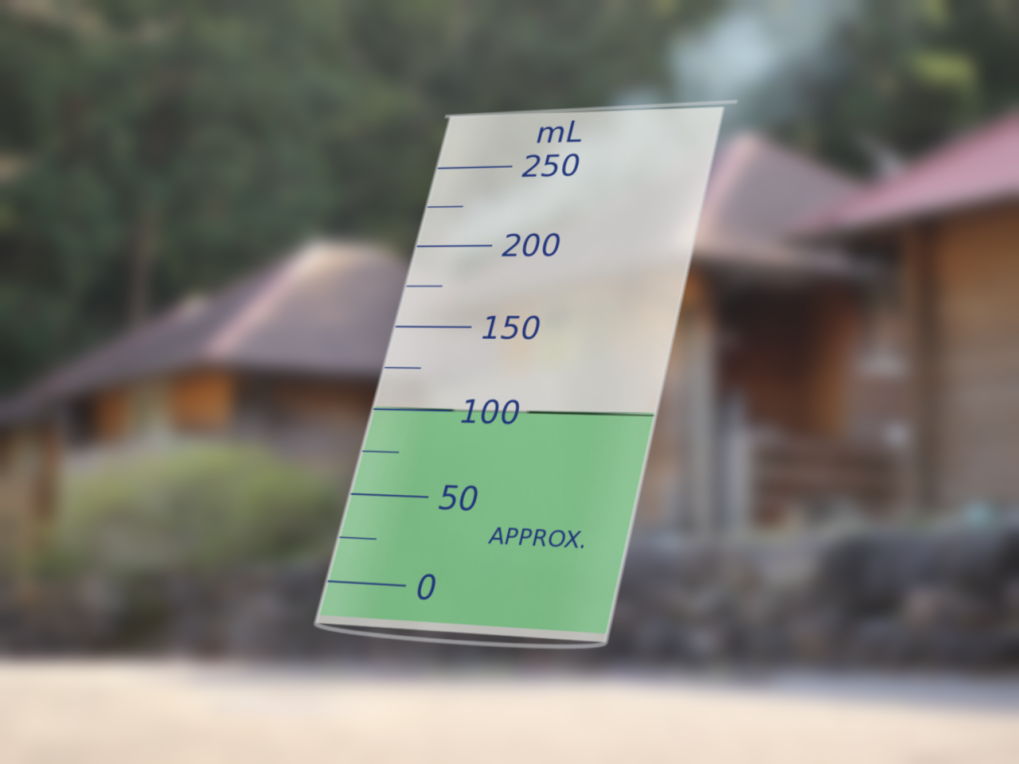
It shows value=100 unit=mL
